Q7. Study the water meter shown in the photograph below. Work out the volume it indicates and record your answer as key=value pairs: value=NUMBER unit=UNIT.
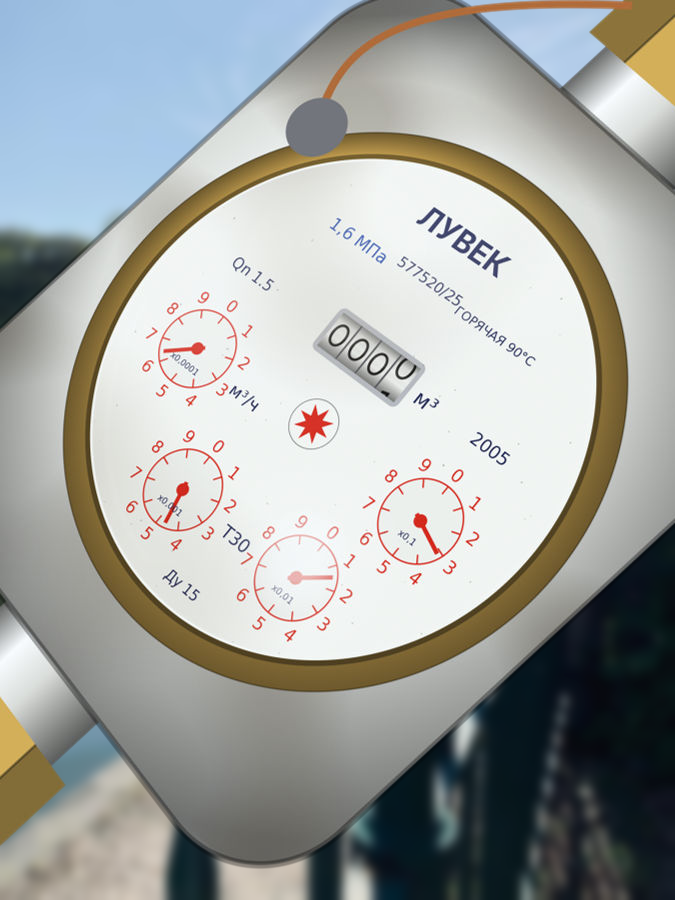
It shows value=0.3146 unit=m³
